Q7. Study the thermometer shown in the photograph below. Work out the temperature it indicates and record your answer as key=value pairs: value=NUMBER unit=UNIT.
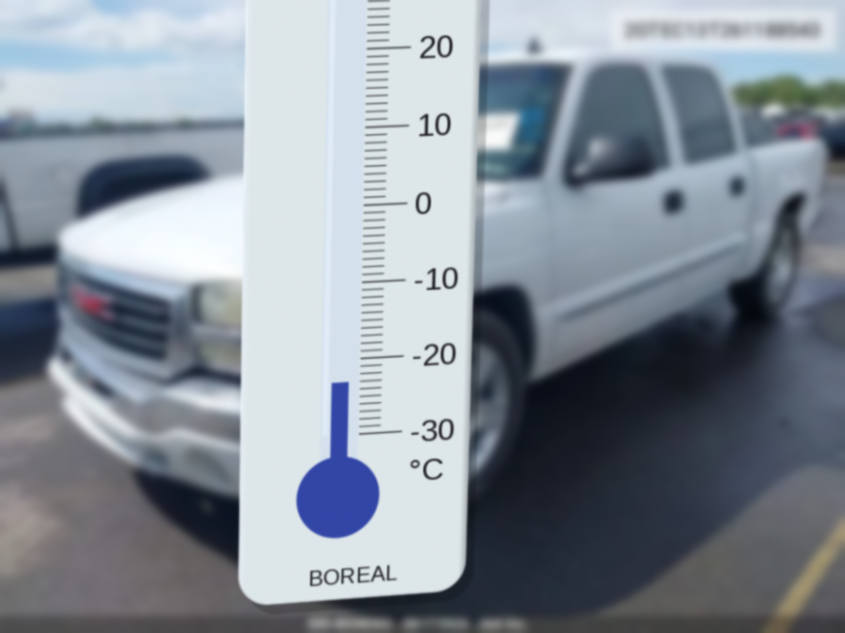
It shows value=-23 unit=°C
